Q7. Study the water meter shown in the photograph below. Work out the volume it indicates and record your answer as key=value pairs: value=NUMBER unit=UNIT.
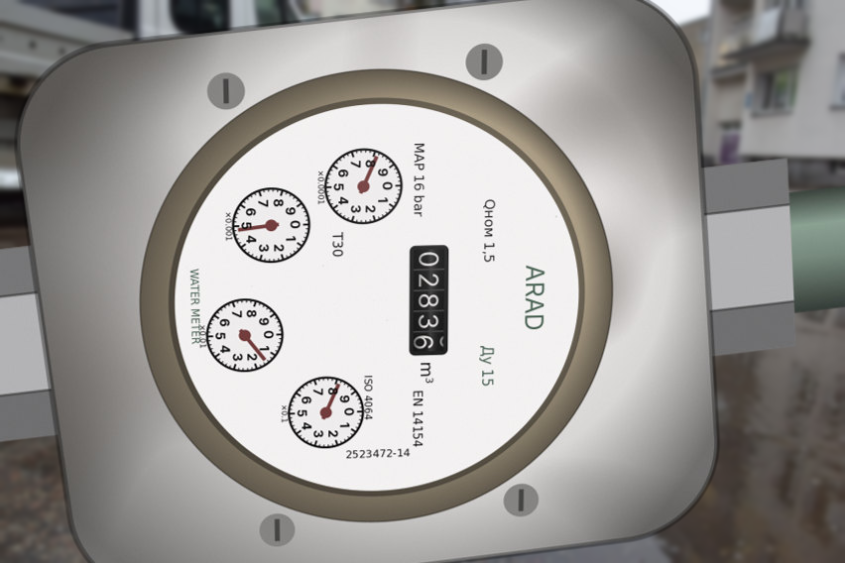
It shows value=2835.8148 unit=m³
